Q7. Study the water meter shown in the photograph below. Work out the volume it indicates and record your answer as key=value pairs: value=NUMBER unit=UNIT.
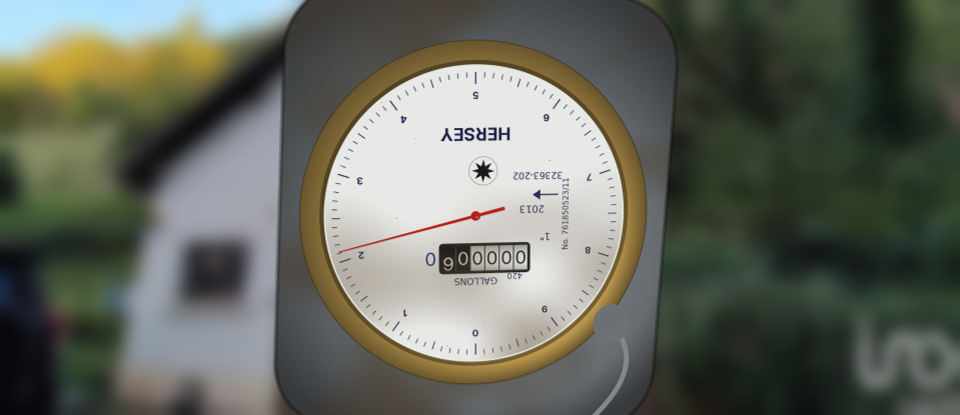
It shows value=62.1 unit=gal
